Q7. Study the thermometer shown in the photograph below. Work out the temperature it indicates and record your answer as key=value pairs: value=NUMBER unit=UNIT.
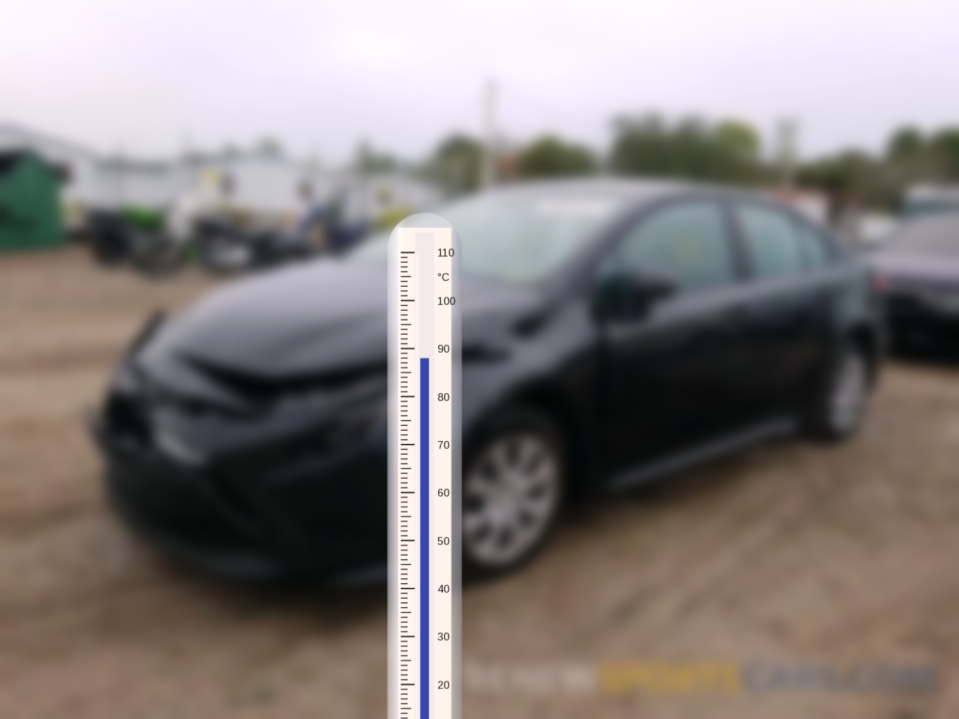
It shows value=88 unit=°C
